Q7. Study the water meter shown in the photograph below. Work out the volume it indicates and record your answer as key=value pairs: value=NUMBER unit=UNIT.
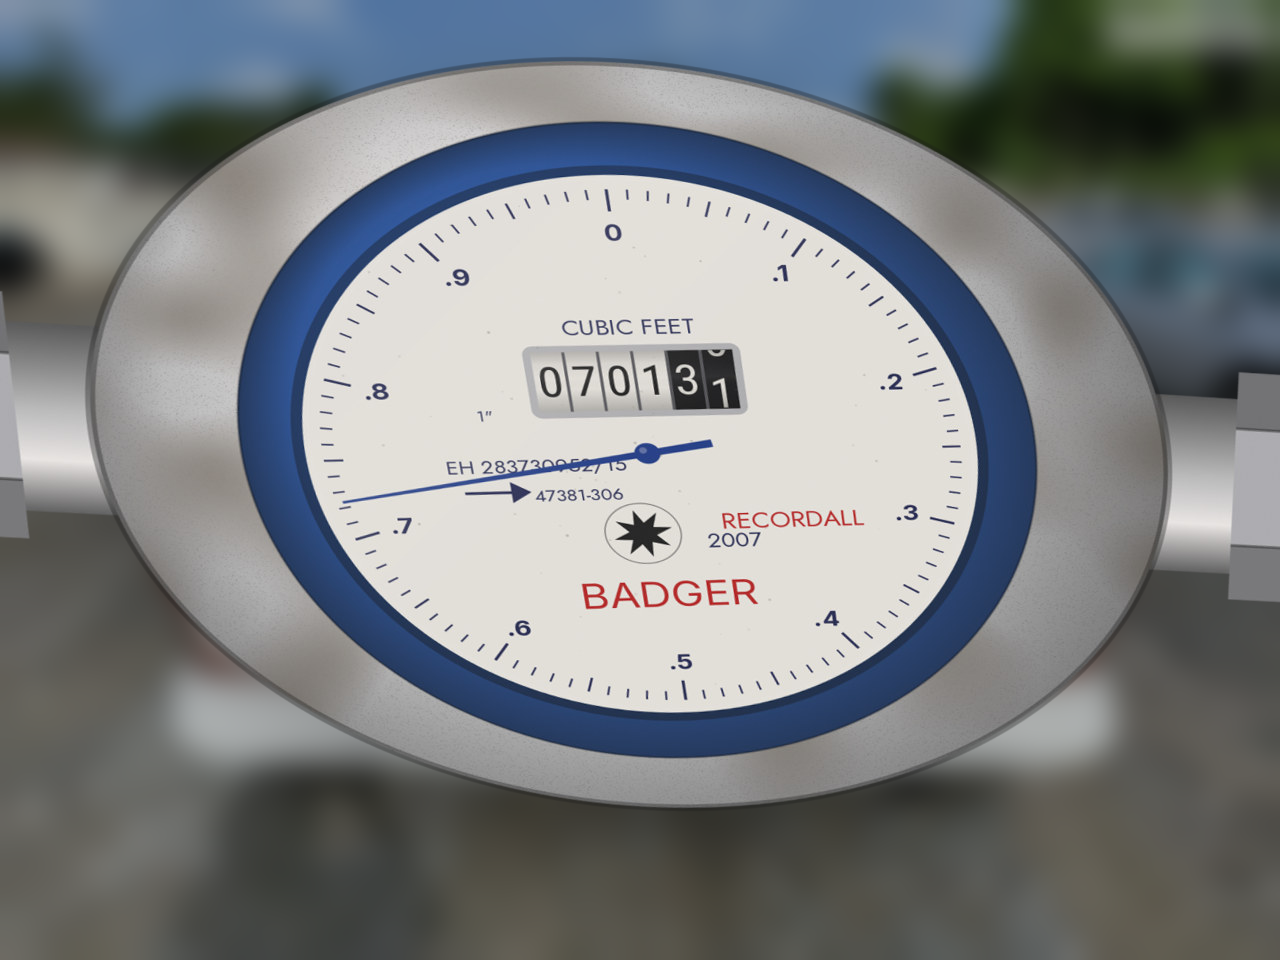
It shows value=70130.72 unit=ft³
